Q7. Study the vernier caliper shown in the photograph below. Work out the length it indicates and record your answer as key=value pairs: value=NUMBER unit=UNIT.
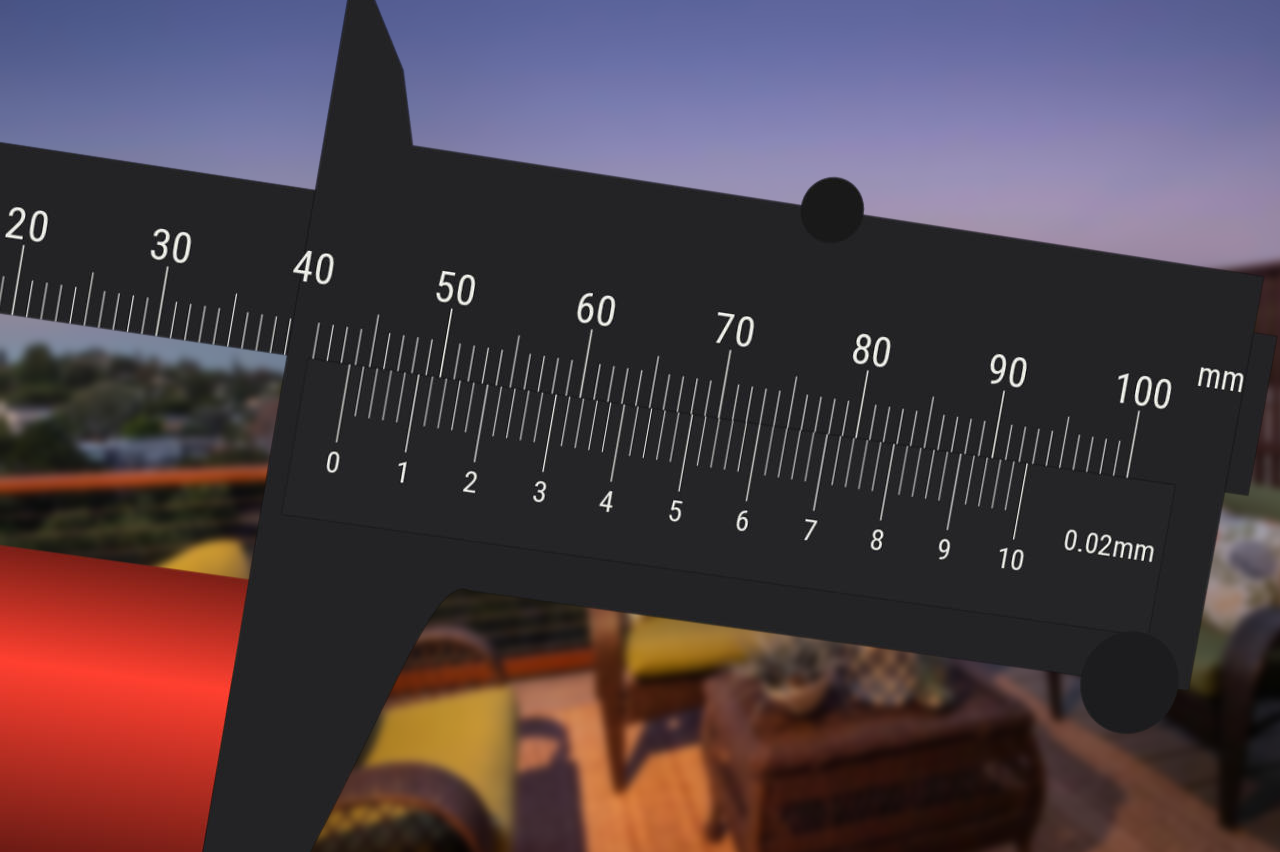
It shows value=43.6 unit=mm
